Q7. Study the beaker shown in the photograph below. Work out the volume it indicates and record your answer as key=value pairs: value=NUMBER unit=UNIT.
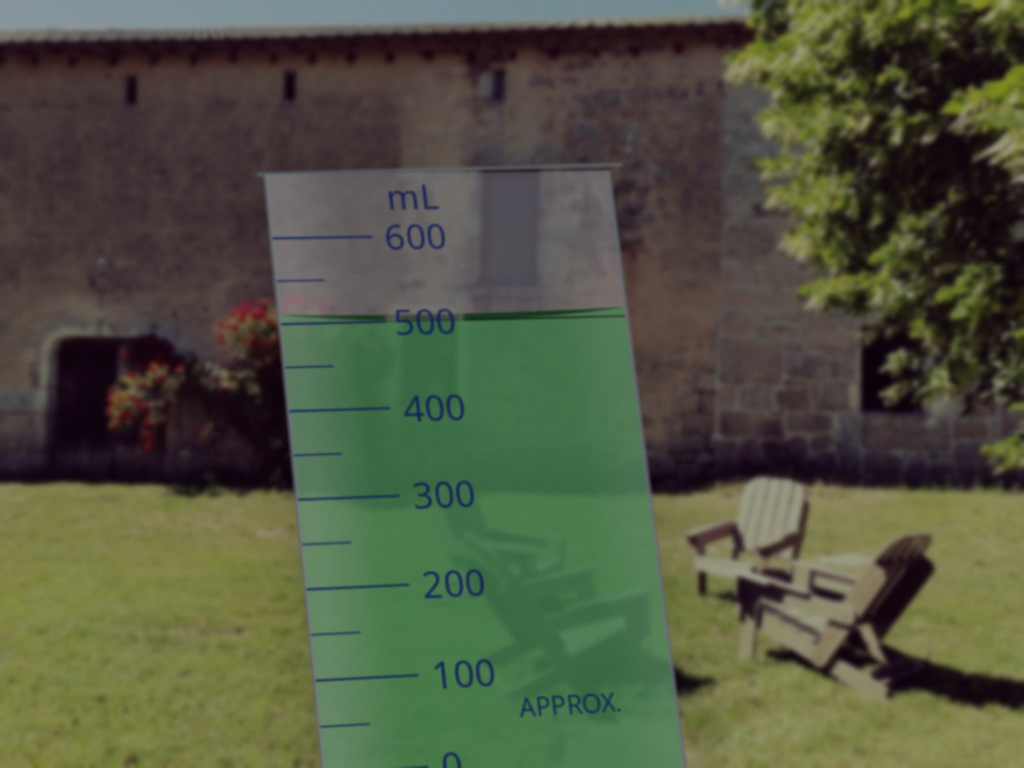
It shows value=500 unit=mL
